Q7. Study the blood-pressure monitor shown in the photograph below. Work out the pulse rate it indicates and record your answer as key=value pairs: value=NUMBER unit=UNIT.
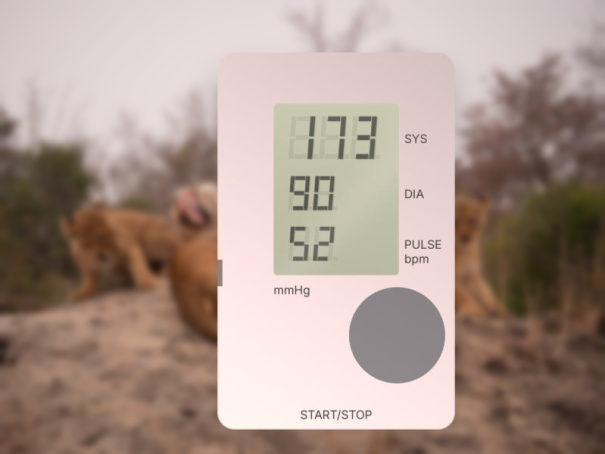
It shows value=52 unit=bpm
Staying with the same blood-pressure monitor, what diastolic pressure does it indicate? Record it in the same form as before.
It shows value=90 unit=mmHg
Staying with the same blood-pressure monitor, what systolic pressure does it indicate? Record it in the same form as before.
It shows value=173 unit=mmHg
